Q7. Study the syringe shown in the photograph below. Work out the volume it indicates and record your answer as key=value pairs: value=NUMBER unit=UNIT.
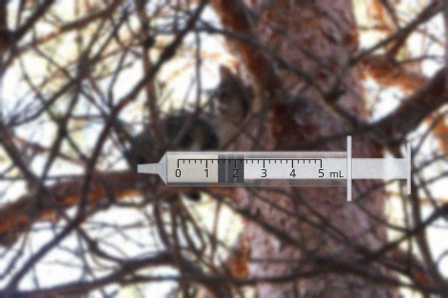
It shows value=1.4 unit=mL
